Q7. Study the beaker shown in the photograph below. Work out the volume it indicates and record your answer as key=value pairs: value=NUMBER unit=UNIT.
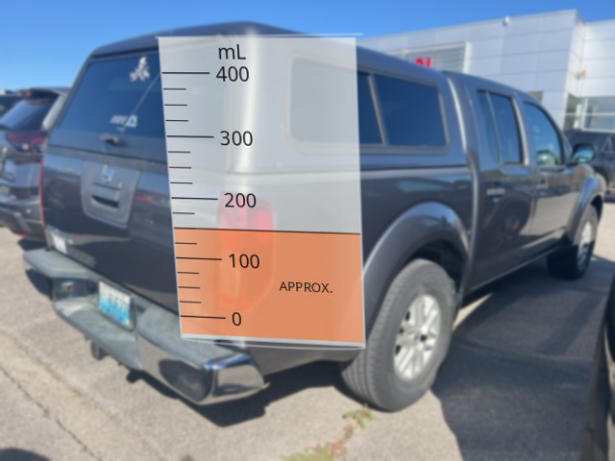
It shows value=150 unit=mL
